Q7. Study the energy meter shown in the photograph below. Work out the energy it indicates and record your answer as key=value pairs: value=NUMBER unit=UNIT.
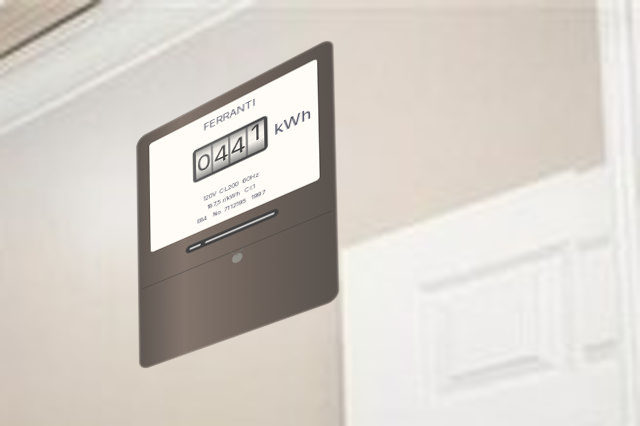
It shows value=441 unit=kWh
